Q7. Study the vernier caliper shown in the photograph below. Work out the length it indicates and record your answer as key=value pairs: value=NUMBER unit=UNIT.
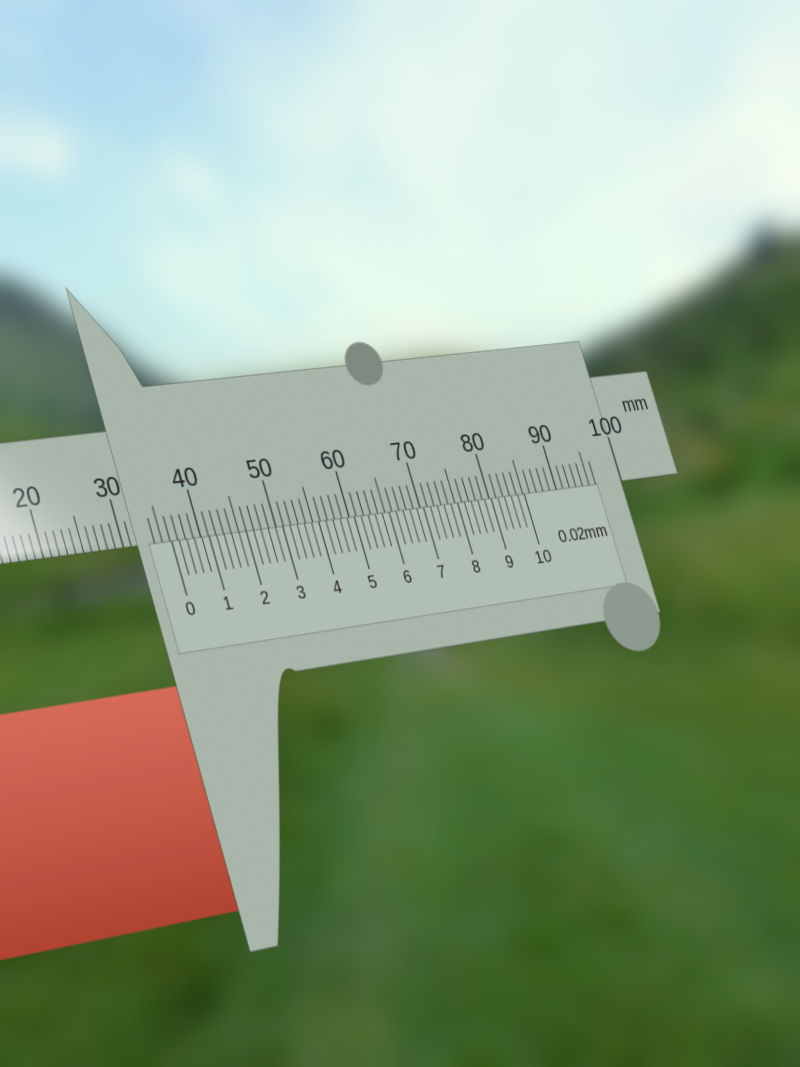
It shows value=36.2 unit=mm
